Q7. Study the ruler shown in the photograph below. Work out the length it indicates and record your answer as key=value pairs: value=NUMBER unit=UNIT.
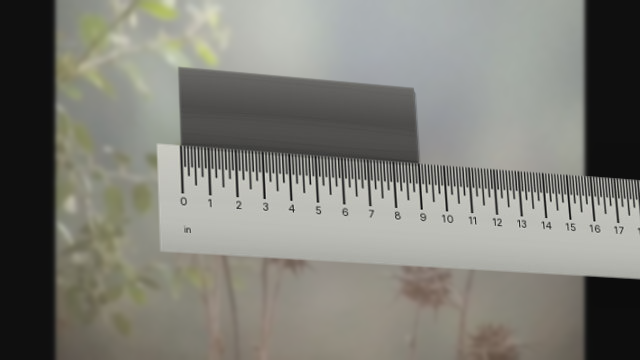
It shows value=9 unit=in
